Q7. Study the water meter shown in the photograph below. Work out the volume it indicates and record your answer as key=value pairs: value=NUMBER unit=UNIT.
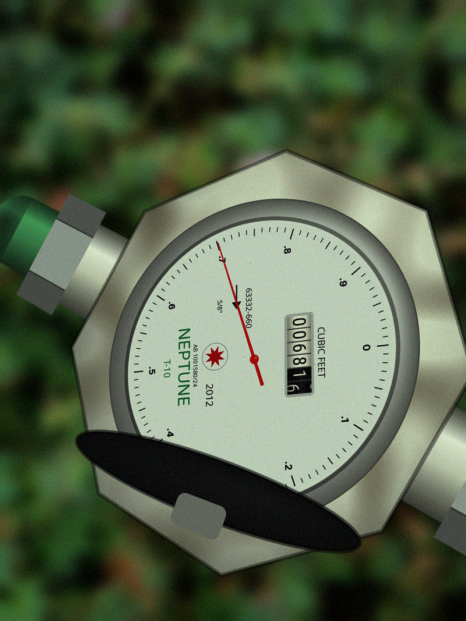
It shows value=6815.70 unit=ft³
